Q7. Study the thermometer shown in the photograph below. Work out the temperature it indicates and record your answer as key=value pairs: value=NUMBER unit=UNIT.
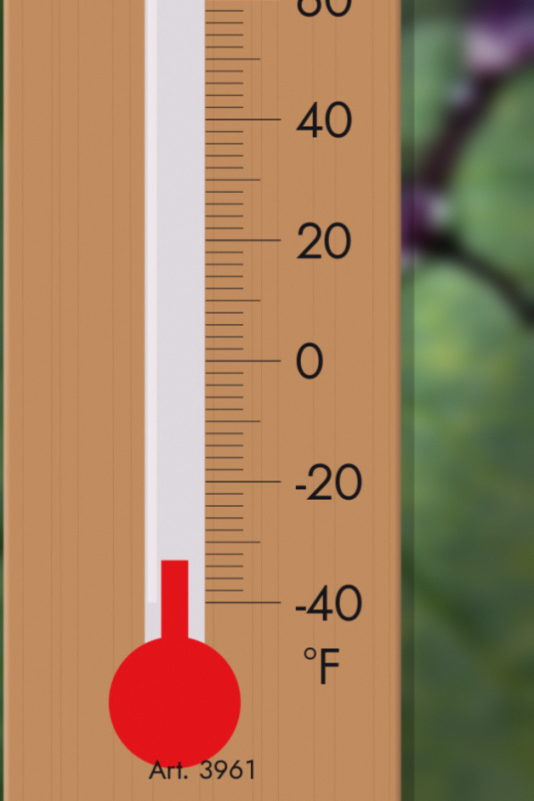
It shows value=-33 unit=°F
